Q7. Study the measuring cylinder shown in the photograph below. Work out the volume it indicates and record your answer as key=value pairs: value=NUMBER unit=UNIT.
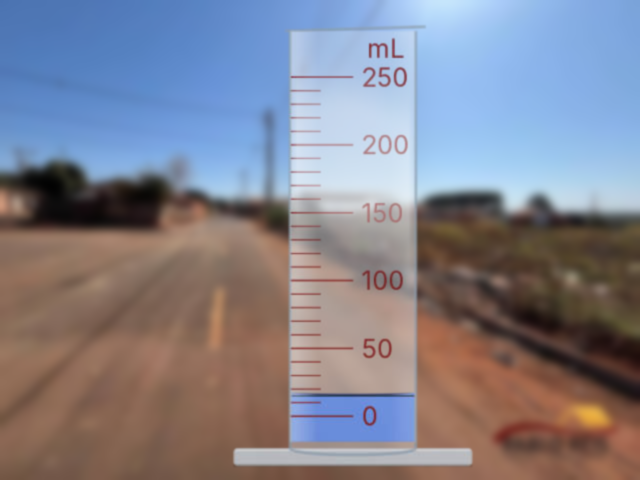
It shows value=15 unit=mL
